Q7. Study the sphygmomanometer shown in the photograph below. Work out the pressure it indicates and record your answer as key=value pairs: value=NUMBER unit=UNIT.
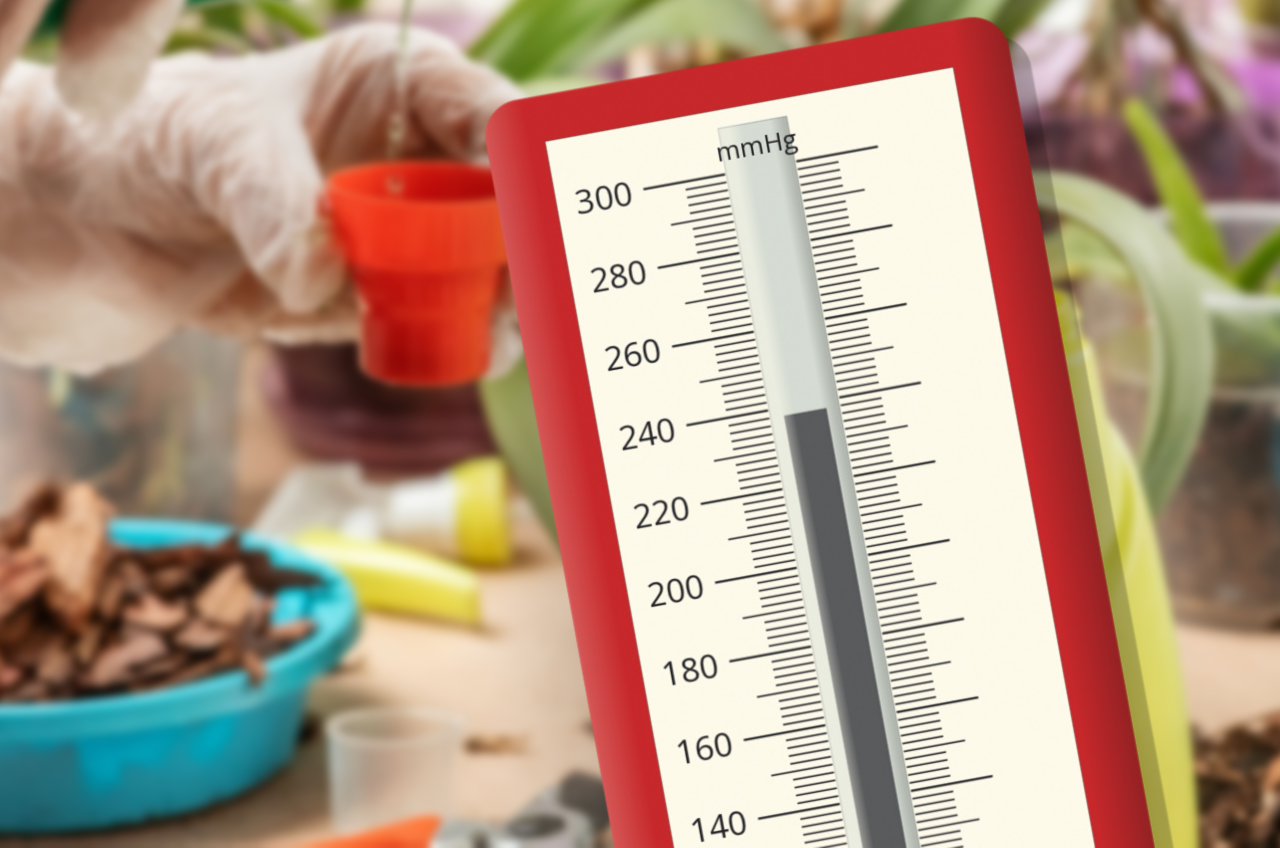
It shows value=238 unit=mmHg
